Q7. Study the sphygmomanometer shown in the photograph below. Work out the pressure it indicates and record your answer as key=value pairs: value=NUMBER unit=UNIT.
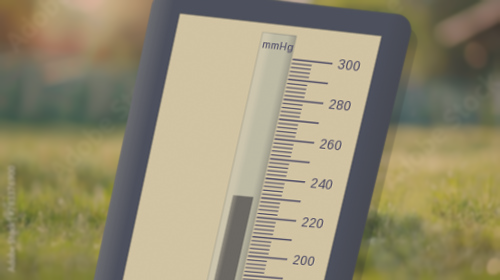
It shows value=230 unit=mmHg
